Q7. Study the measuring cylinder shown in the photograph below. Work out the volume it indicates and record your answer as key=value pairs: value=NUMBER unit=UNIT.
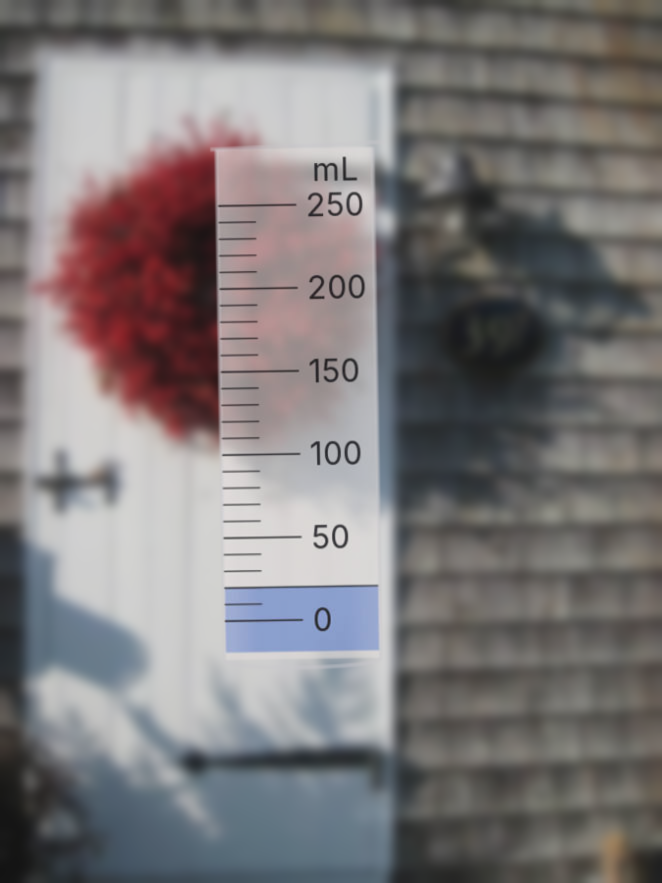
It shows value=20 unit=mL
